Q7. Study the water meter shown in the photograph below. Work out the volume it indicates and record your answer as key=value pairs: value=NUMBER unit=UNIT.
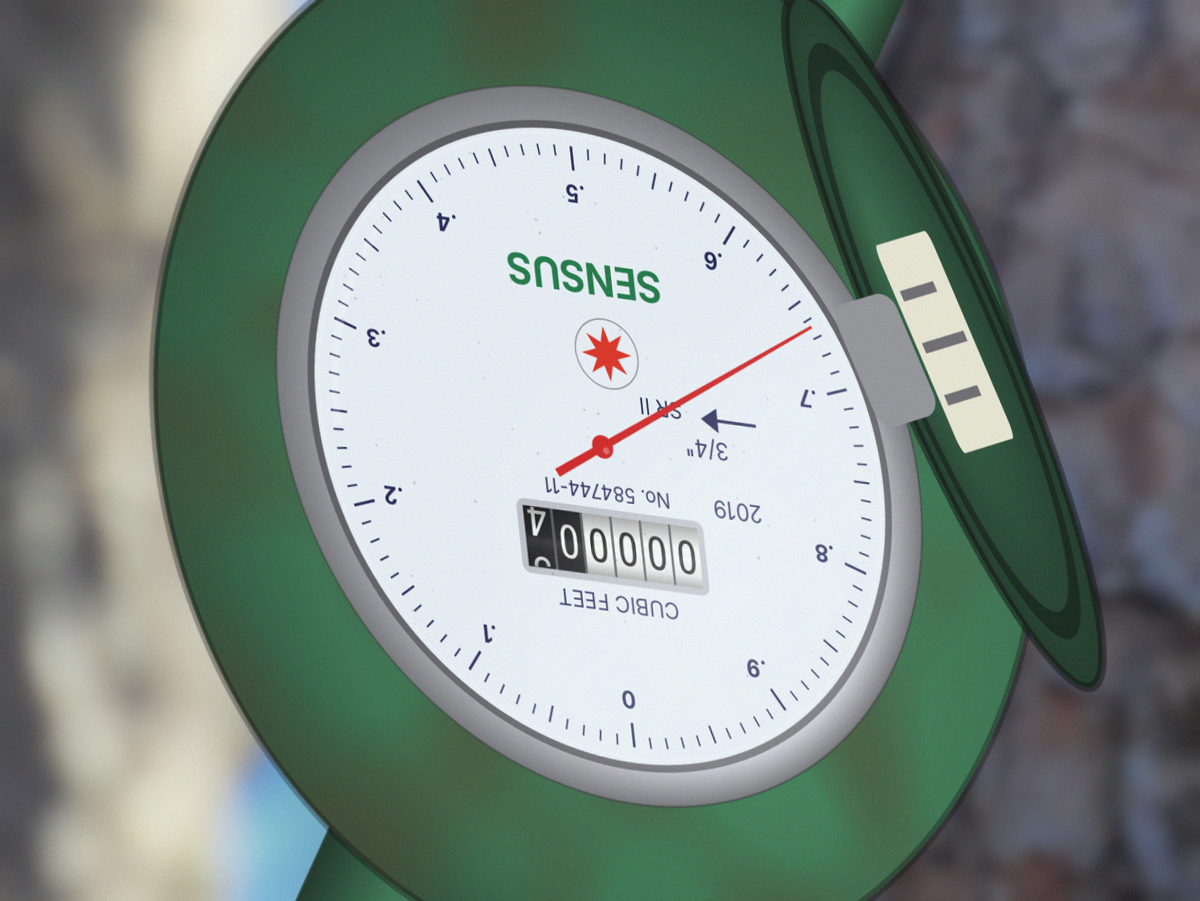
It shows value=3.66 unit=ft³
